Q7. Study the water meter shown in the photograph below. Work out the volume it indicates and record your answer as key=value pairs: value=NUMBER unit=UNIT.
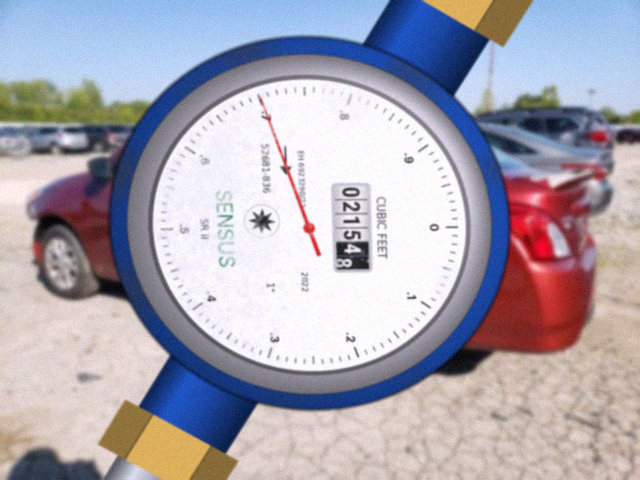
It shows value=21547.70 unit=ft³
